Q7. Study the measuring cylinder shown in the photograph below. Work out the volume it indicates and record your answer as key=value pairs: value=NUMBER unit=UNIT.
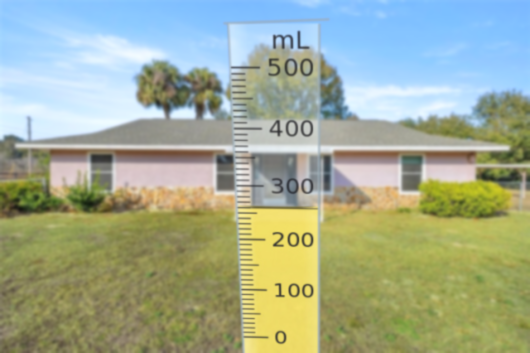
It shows value=260 unit=mL
